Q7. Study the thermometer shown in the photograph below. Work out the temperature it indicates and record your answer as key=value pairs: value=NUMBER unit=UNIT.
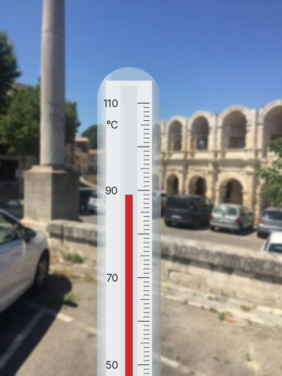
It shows value=89 unit=°C
